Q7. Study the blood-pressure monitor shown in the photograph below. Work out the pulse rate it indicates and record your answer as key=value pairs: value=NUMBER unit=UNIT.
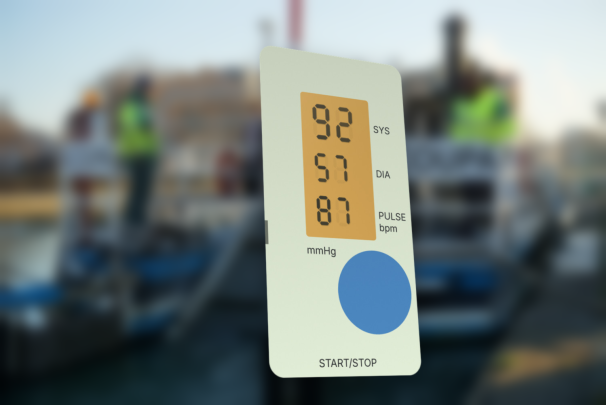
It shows value=87 unit=bpm
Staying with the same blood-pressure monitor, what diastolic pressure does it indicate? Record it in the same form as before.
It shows value=57 unit=mmHg
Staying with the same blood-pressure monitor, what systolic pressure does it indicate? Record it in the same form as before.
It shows value=92 unit=mmHg
